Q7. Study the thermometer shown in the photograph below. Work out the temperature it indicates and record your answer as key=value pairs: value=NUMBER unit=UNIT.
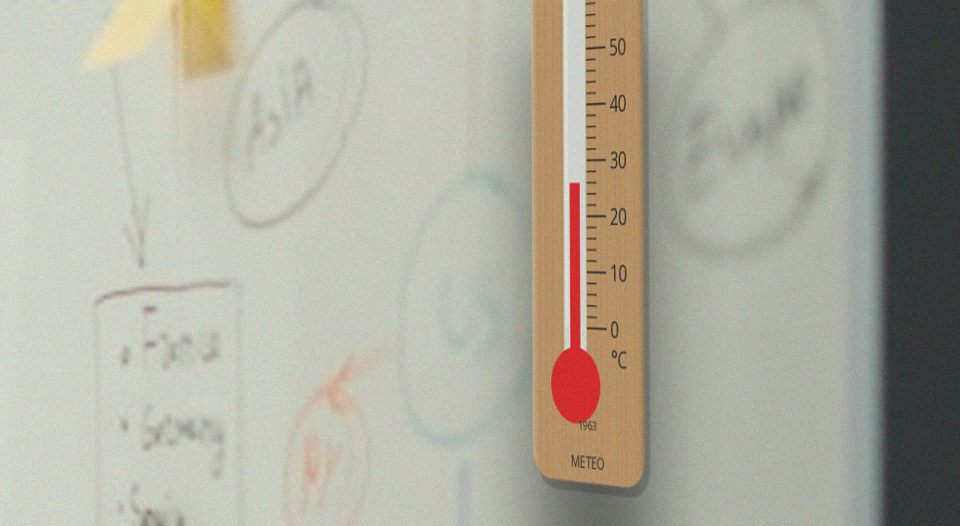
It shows value=26 unit=°C
